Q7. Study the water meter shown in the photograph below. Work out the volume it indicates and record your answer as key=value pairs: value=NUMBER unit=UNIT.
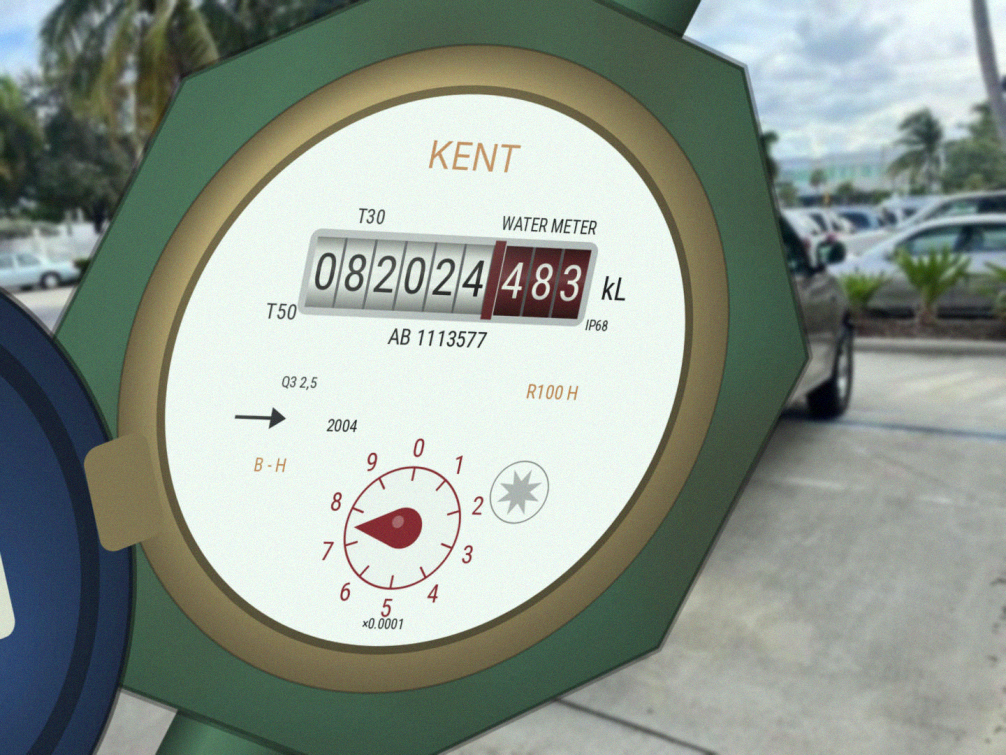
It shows value=82024.4837 unit=kL
